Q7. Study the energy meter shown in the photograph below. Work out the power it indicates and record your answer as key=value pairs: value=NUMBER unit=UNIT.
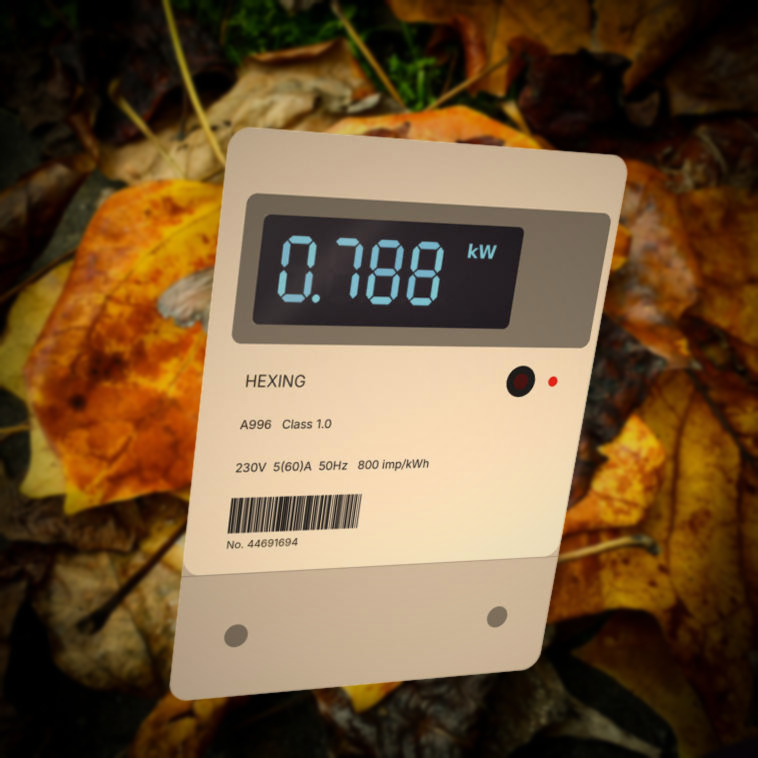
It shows value=0.788 unit=kW
